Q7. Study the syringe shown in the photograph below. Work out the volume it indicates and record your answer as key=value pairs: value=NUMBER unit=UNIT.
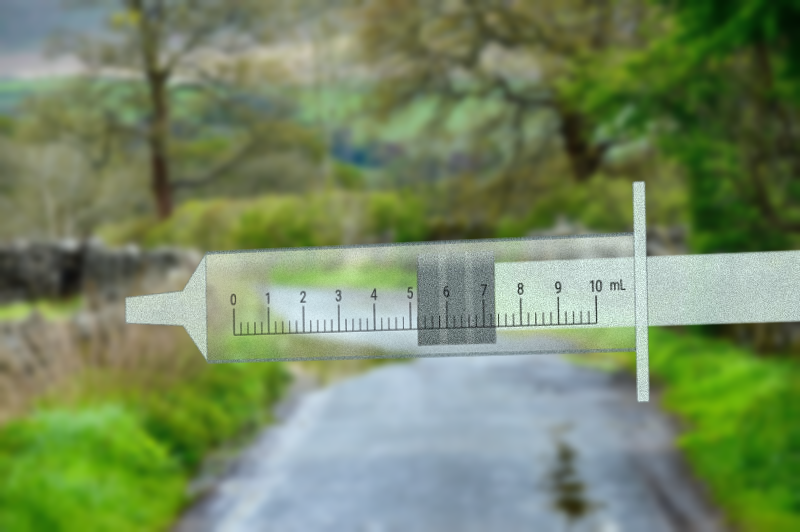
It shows value=5.2 unit=mL
